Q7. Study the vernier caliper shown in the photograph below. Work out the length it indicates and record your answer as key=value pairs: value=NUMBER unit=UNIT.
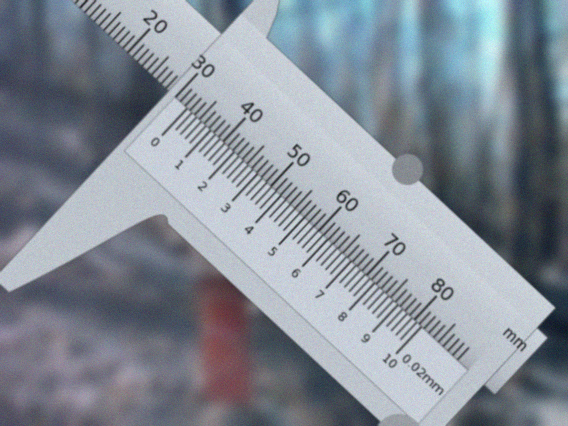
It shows value=32.5 unit=mm
